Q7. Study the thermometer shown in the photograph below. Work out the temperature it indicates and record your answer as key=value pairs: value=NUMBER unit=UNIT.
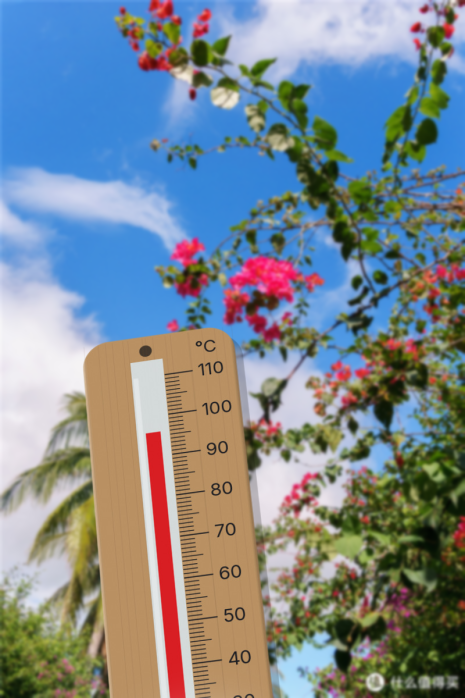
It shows value=96 unit=°C
